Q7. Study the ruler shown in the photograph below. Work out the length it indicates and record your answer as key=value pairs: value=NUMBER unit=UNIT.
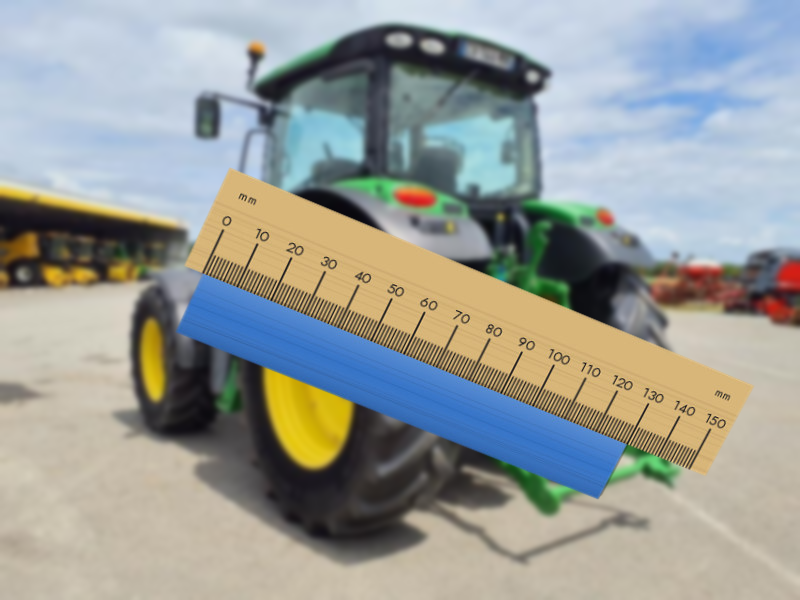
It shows value=130 unit=mm
